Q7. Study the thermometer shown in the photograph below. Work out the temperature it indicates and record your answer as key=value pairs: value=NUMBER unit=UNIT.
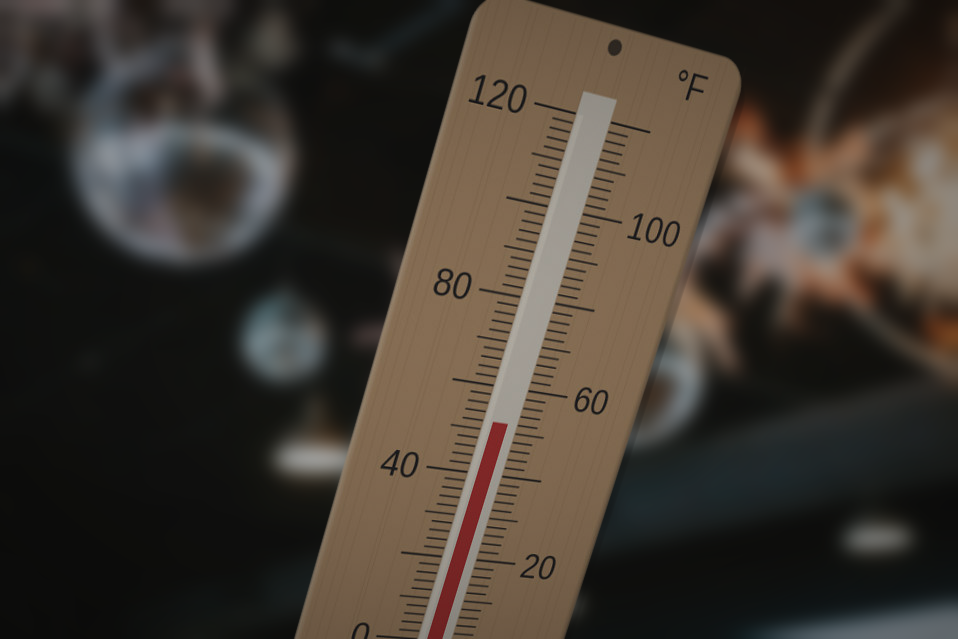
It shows value=52 unit=°F
